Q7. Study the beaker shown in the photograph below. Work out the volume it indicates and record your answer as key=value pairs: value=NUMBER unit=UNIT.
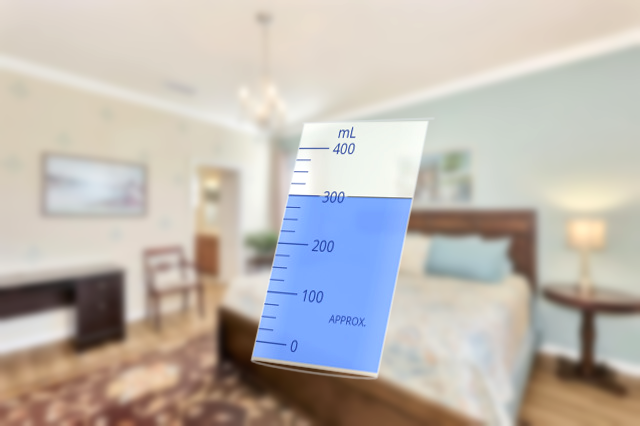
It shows value=300 unit=mL
